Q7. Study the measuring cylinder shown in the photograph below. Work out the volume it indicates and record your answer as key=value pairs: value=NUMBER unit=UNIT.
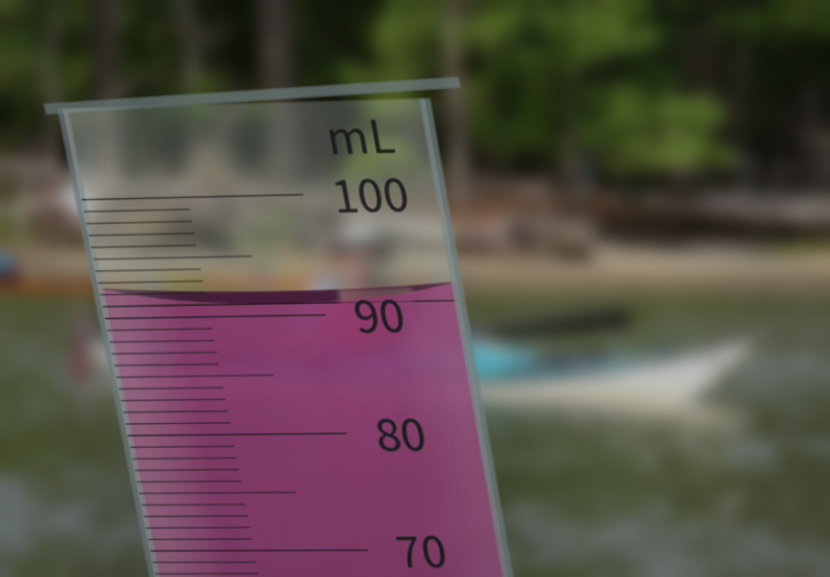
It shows value=91 unit=mL
